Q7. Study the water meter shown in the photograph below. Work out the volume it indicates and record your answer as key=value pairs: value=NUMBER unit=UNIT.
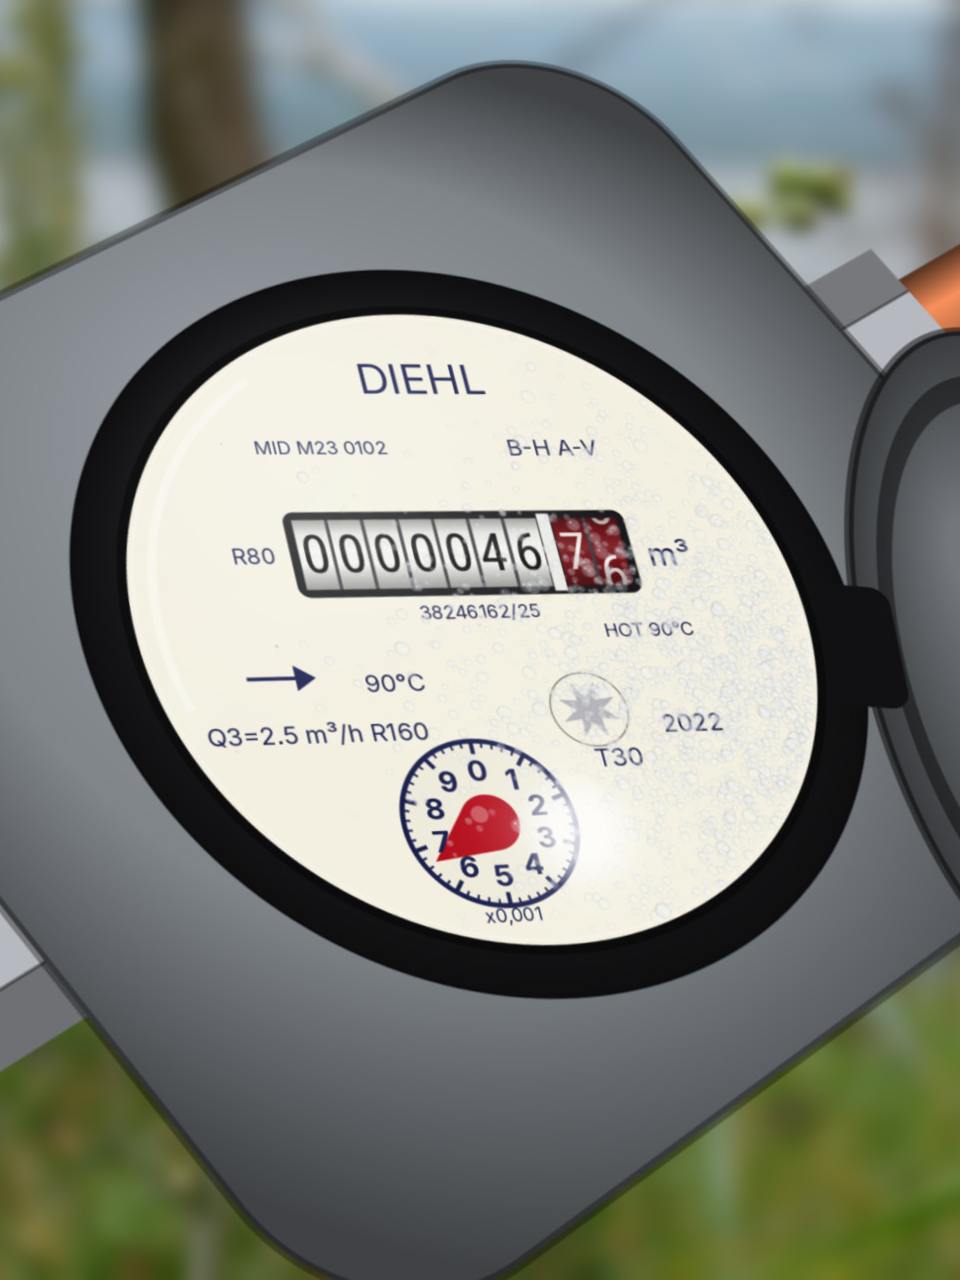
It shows value=46.756 unit=m³
